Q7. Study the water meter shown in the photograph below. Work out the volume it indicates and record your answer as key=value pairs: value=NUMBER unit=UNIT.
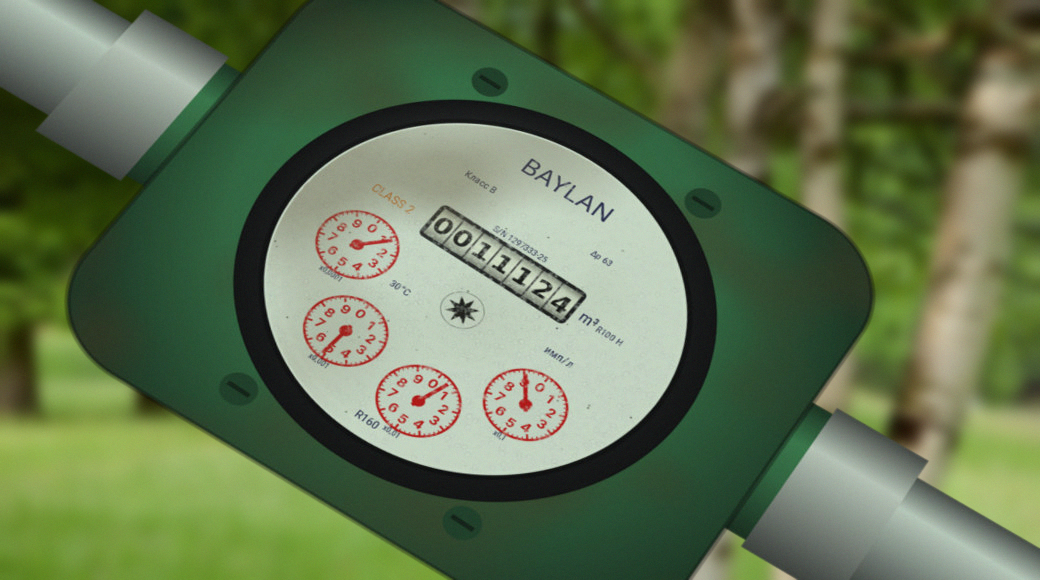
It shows value=11123.9051 unit=m³
